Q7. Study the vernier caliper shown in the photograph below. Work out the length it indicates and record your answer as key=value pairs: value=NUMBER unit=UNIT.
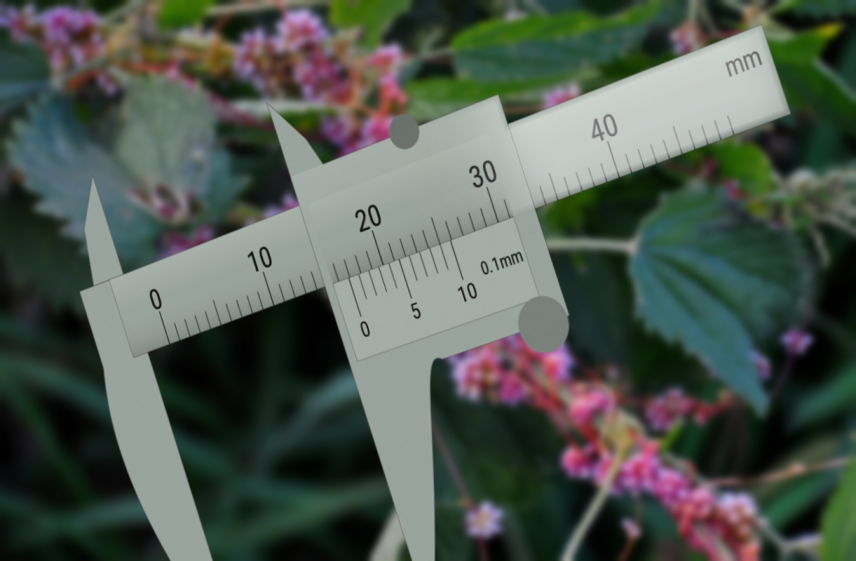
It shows value=16.9 unit=mm
